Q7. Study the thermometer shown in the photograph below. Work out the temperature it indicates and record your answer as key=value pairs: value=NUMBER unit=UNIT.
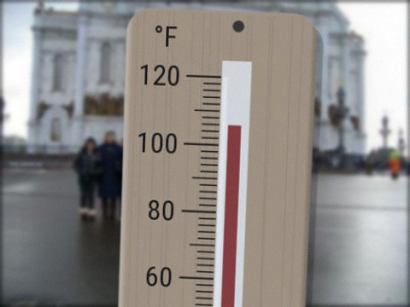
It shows value=106 unit=°F
